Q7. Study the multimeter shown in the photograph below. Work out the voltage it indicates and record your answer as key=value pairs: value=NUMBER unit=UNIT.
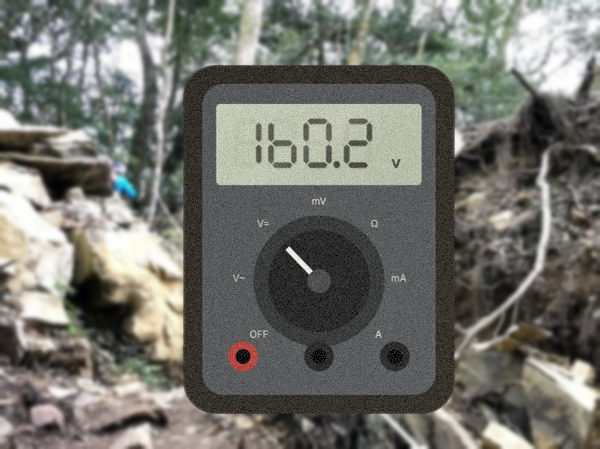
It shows value=160.2 unit=V
